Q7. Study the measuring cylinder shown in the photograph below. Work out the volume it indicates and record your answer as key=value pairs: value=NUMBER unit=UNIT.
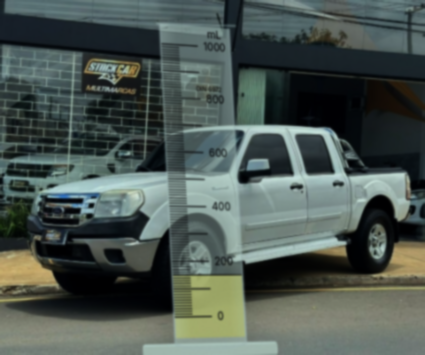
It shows value=150 unit=mL
